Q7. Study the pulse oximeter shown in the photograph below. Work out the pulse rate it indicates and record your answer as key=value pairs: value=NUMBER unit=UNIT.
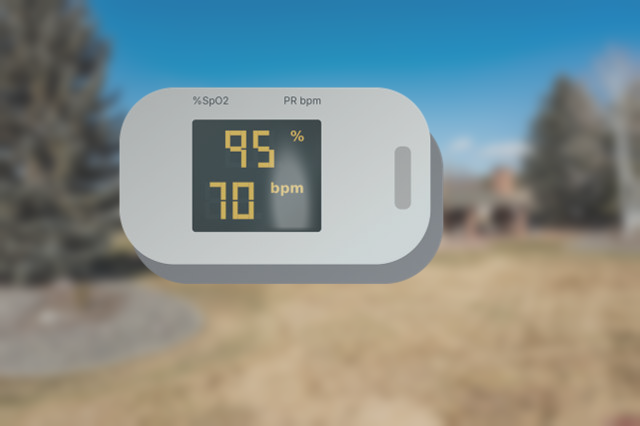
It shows value=70 unit=bpm
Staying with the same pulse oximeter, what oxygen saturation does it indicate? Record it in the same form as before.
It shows value=95 unit=%
